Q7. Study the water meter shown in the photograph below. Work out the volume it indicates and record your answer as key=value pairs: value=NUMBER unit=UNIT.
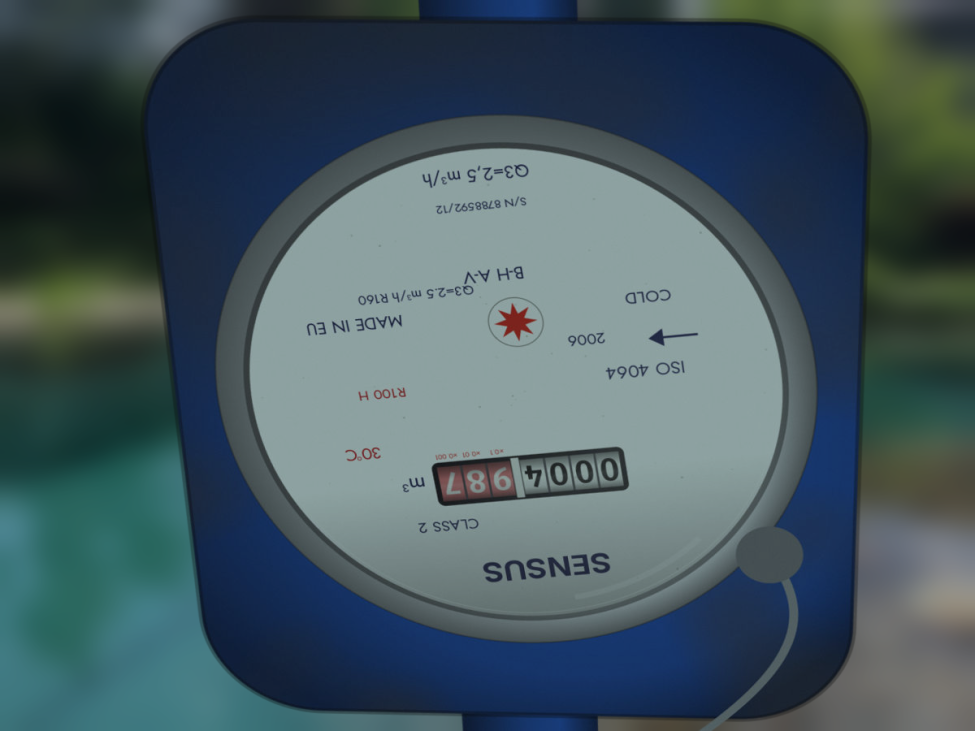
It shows value=4.987 unit=m³
